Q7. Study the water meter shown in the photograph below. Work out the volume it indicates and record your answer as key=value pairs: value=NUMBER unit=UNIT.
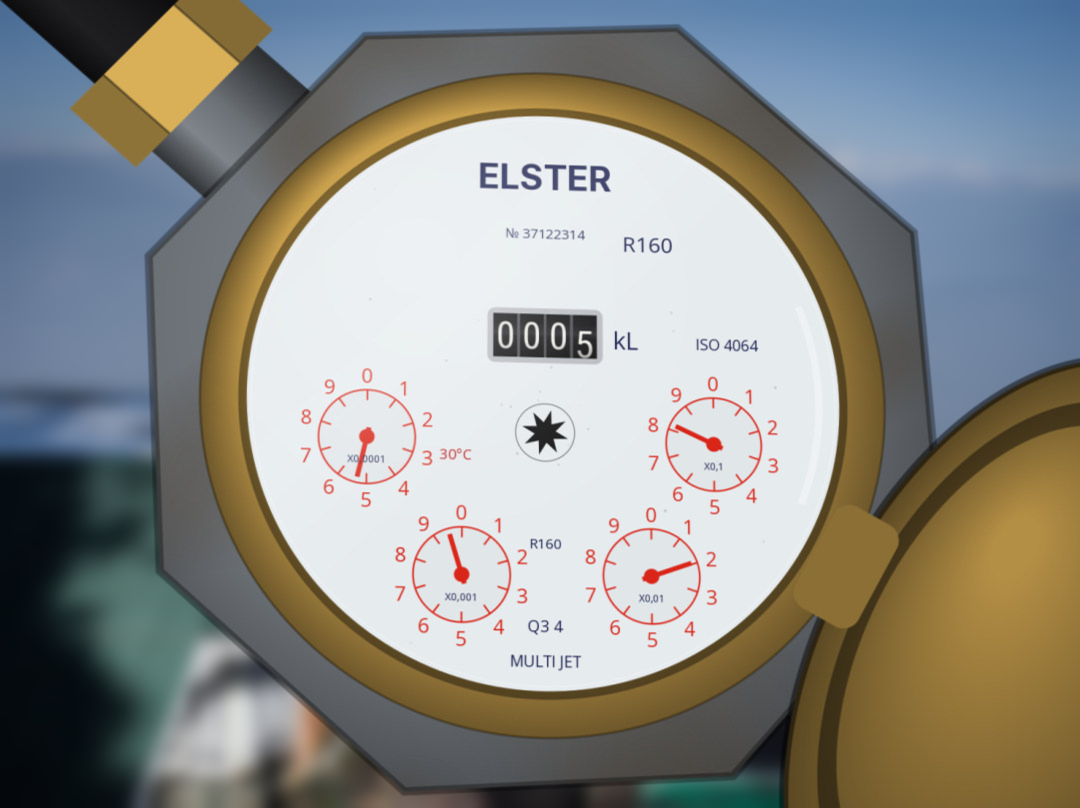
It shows value=4.8195 unit=kL
